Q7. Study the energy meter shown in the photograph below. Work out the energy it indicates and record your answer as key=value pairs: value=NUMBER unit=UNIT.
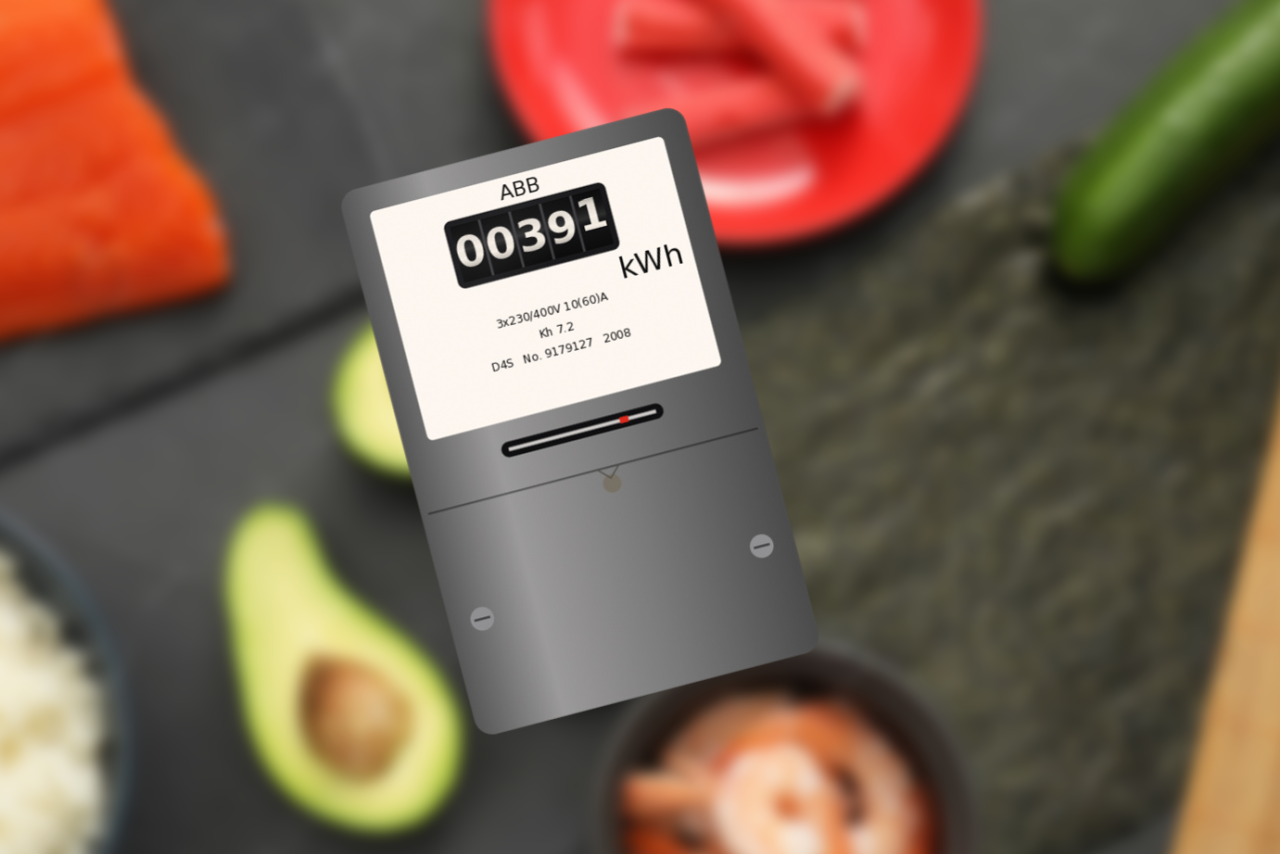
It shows value=391 unit=kWh
